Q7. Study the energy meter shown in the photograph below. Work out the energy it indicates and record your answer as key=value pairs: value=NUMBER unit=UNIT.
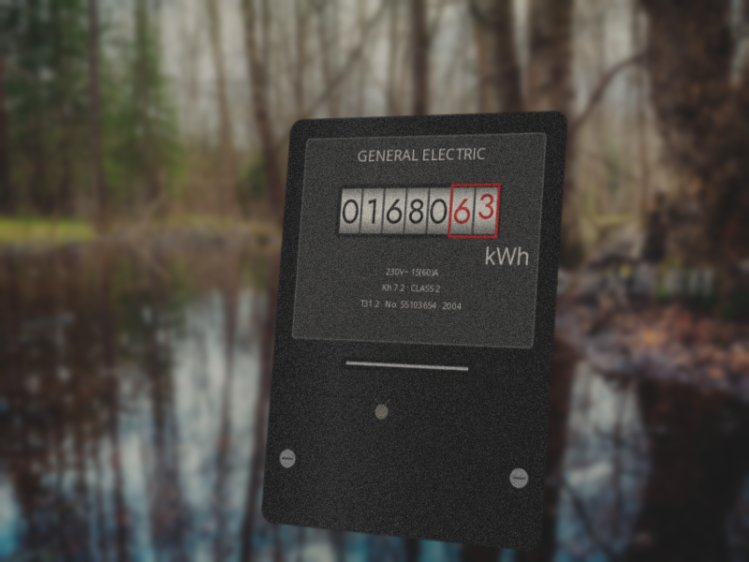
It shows value=1680.63 unit=kWh
